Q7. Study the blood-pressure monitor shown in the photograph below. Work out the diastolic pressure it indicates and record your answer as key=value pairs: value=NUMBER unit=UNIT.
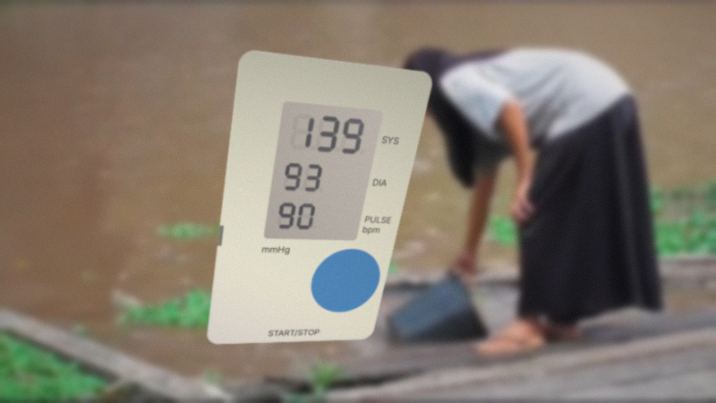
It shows value=93 unit=mmHg
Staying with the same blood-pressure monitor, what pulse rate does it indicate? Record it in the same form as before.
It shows value=90 unit=bpm
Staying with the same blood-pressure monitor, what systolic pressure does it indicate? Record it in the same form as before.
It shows value=139 unit=mmHg
